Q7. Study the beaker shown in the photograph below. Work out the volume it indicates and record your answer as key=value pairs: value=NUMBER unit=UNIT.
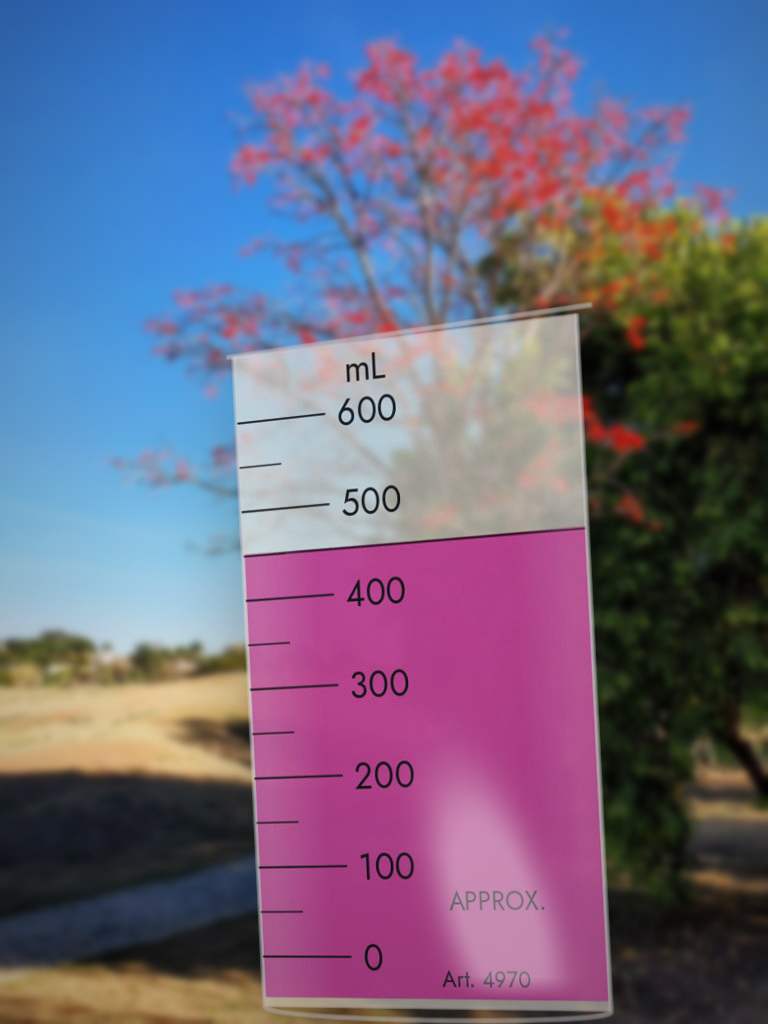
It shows value=450 unit=mL
